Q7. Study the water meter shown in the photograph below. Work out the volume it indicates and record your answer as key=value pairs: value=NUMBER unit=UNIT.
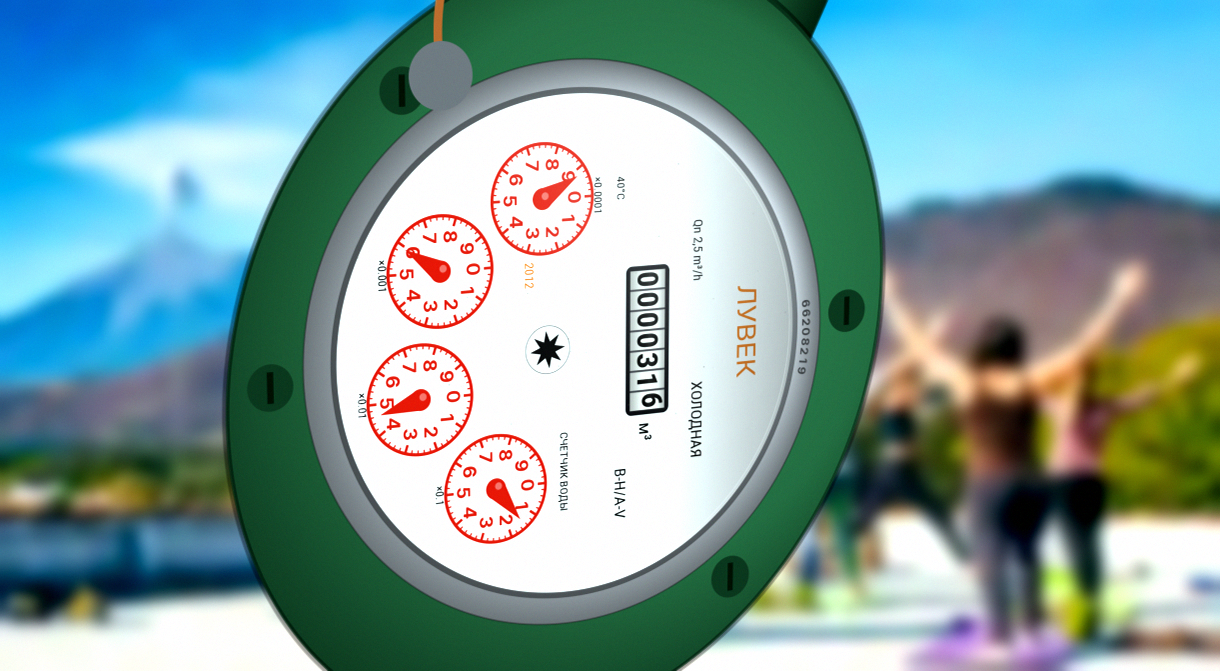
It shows value=316.1459 unit=m³
